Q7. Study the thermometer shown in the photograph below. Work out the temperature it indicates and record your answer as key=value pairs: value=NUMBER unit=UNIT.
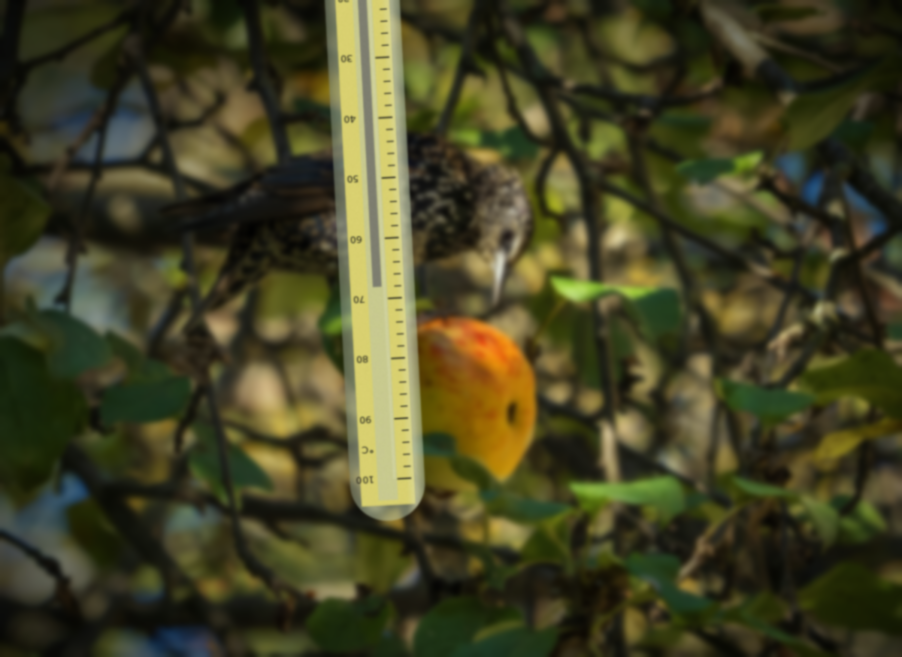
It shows value=68 unit=°C
